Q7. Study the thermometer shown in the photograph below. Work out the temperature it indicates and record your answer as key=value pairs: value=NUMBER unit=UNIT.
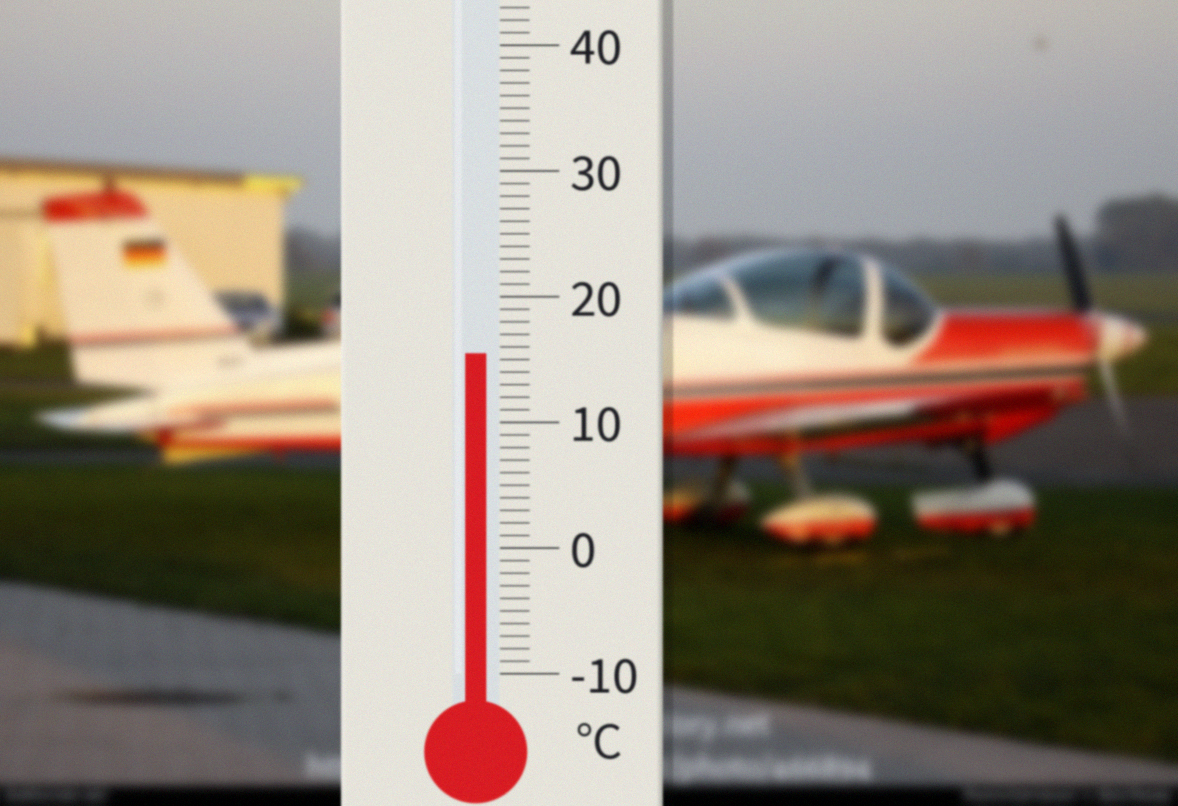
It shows value=15.5 unit=°C
